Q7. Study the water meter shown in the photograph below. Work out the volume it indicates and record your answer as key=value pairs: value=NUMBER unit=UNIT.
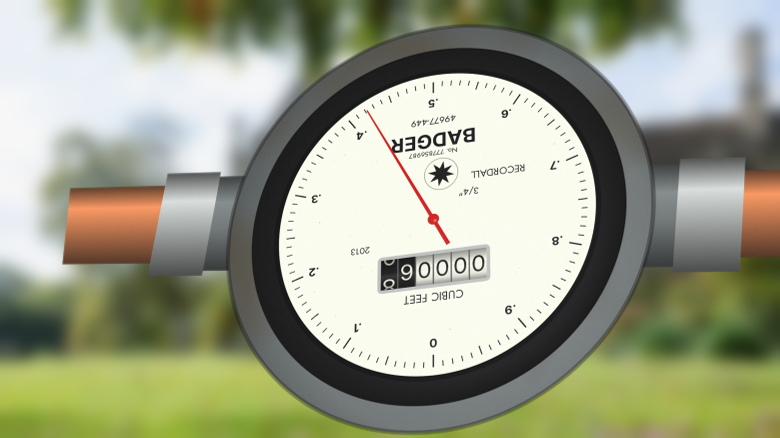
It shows value=68.42 unit=ft³
